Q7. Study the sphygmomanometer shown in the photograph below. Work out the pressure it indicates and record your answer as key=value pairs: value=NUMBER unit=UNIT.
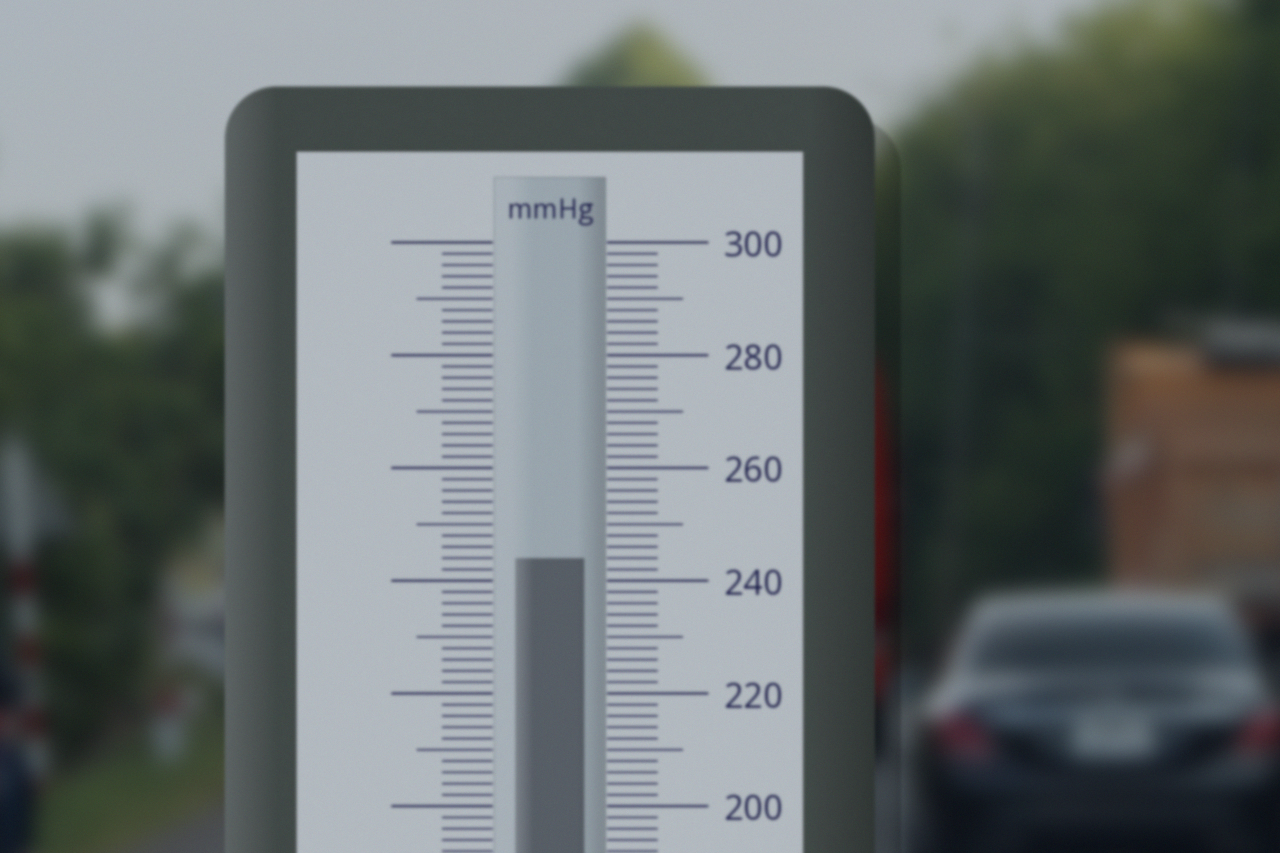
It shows value=244 unit=mmHg
